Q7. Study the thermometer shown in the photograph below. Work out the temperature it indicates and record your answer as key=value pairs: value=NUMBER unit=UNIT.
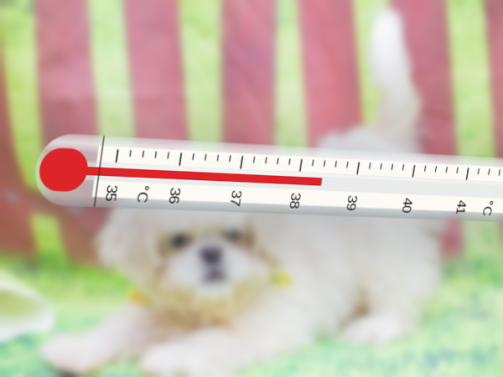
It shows value=38.4 unit=°C
